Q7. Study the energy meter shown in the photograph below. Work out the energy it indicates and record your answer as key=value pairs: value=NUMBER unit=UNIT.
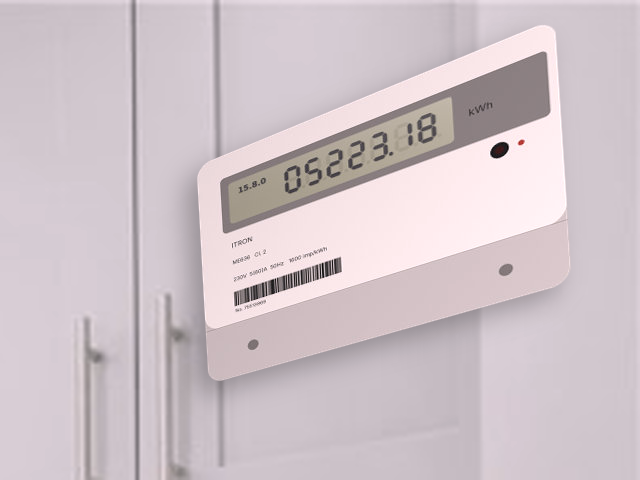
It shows value=5223.18 unit=kWh
